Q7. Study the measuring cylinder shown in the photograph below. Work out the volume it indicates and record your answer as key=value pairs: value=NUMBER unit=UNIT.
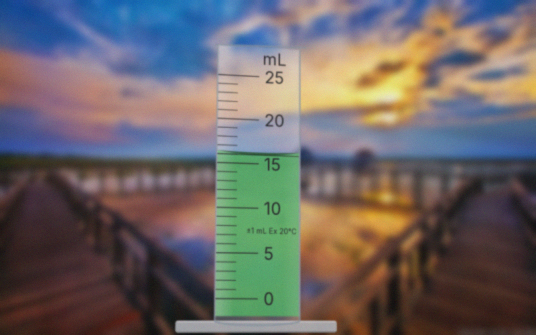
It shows value=16 unit=mL
